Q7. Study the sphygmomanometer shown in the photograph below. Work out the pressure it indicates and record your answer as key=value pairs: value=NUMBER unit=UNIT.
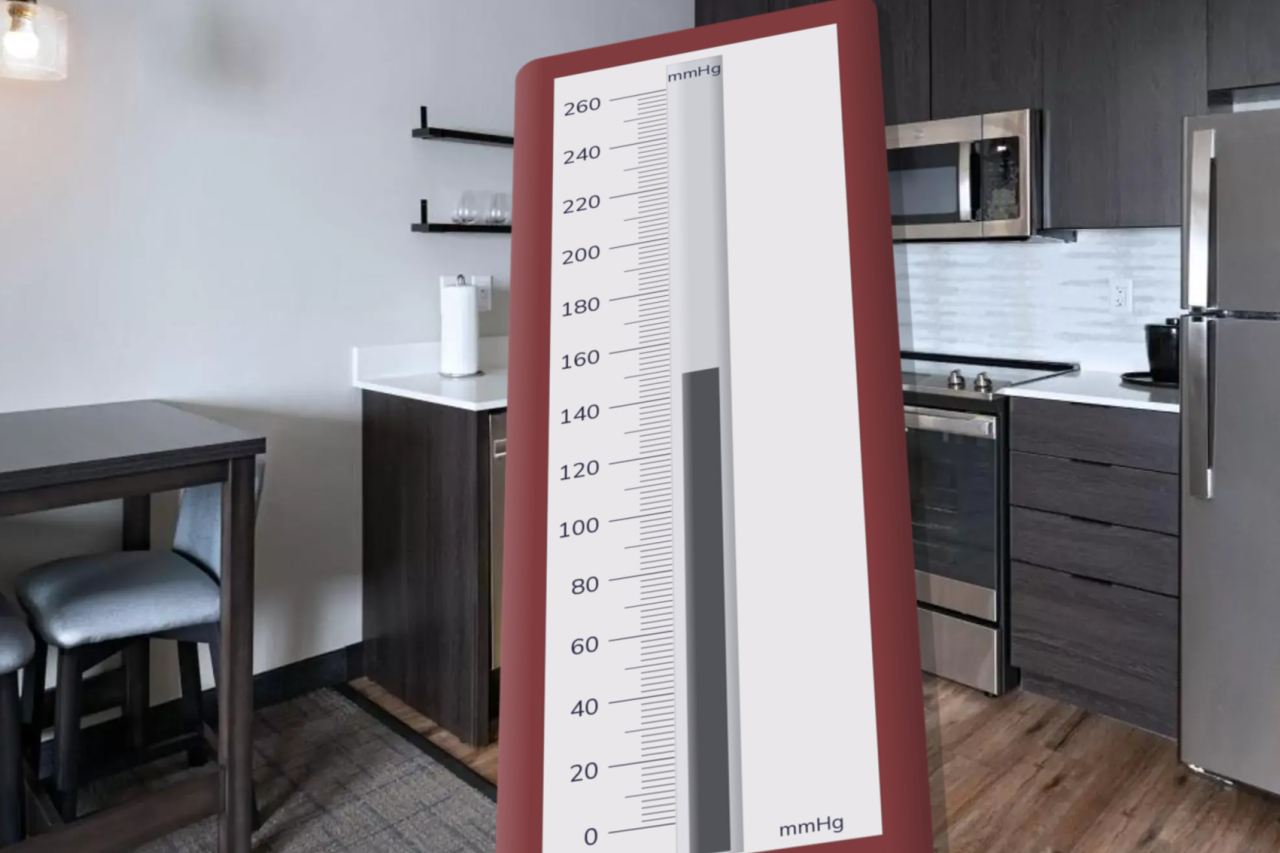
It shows value=148 unit=mmHg
